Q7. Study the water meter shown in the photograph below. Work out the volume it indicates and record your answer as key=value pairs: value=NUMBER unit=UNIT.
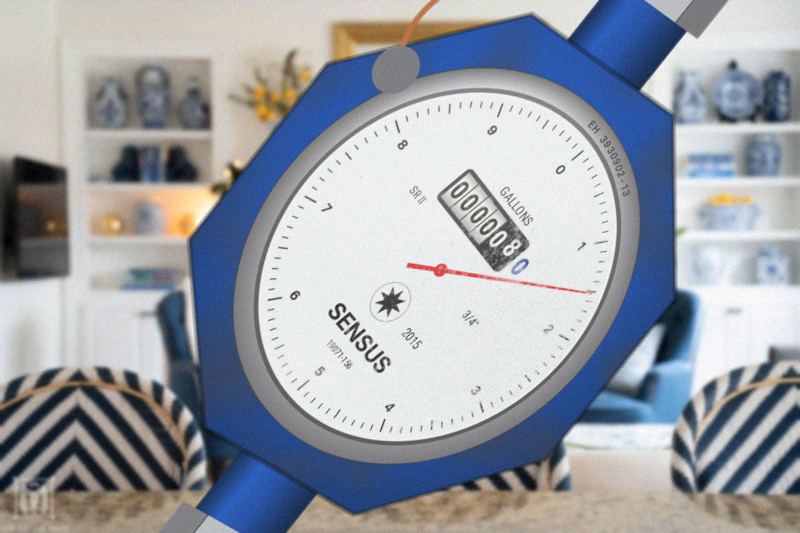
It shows value=81.5 unit=gal
